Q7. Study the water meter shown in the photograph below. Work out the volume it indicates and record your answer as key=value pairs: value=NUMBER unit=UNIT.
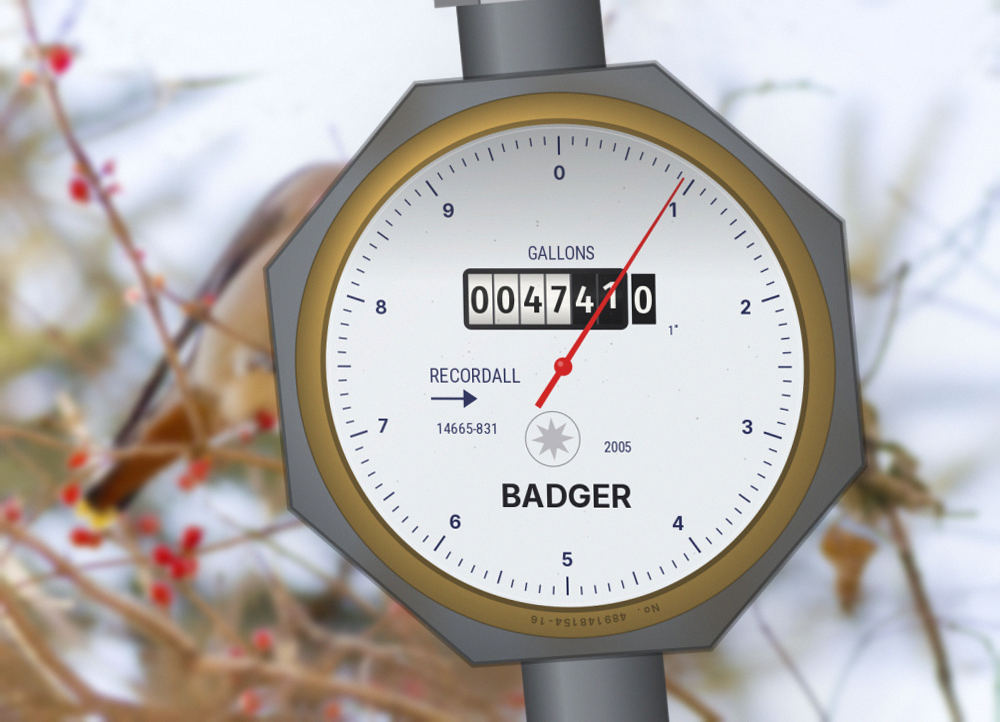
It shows value=47410.9 unit=gal
